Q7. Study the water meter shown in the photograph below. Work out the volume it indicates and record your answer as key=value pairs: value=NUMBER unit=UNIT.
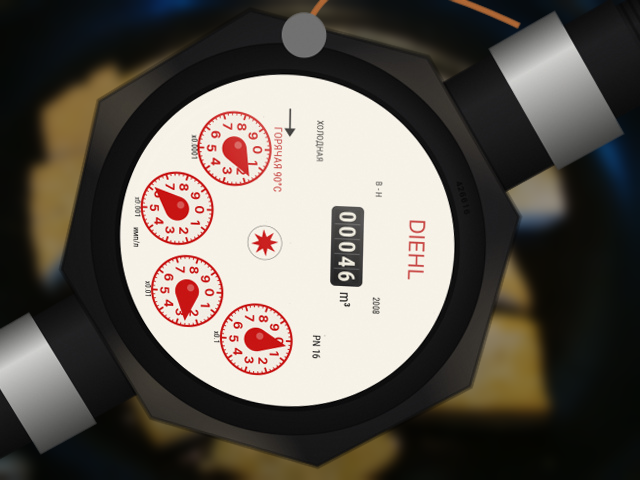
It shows value=46.0261 unit=m³
